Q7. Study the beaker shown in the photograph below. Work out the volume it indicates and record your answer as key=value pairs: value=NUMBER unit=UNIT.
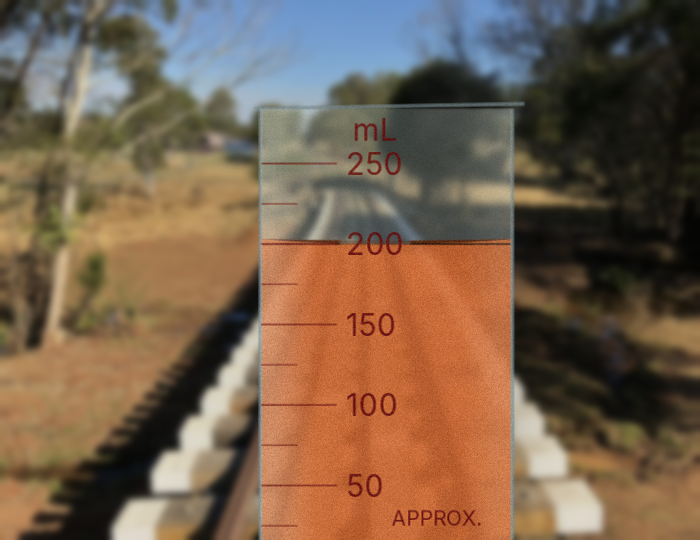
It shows value=200 unit=mL
